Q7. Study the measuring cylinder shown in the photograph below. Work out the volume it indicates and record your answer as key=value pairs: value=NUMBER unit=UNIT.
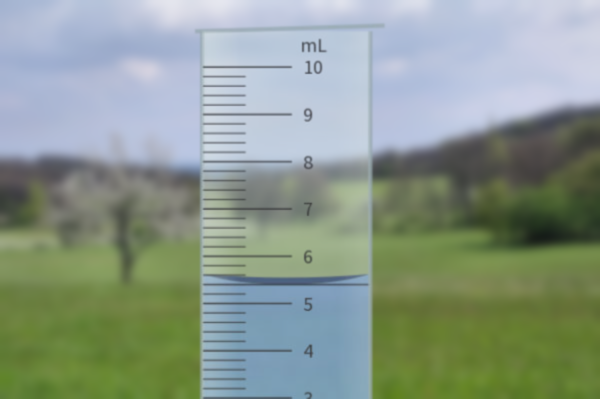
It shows value=5.4 unit=mL
